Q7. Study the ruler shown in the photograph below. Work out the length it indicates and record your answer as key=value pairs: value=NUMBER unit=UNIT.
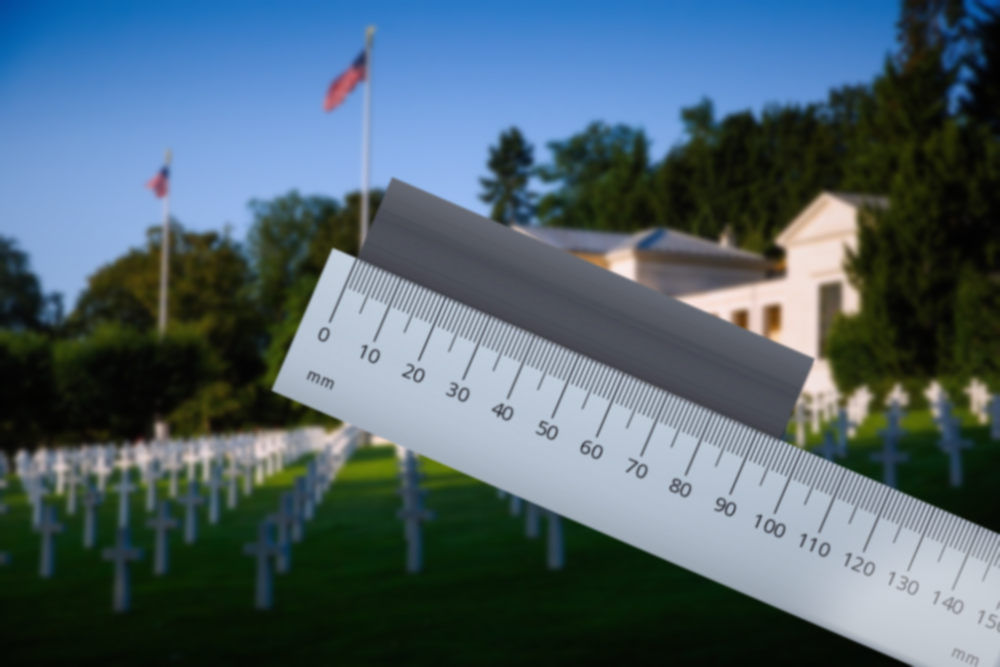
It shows value=95 unit=mm
